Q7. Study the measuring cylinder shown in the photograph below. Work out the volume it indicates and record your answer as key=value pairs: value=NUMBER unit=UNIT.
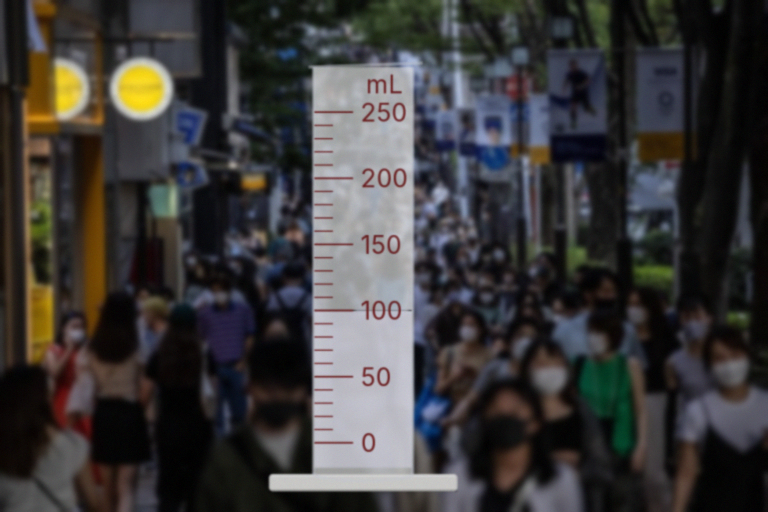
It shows value=100 unit=mL
